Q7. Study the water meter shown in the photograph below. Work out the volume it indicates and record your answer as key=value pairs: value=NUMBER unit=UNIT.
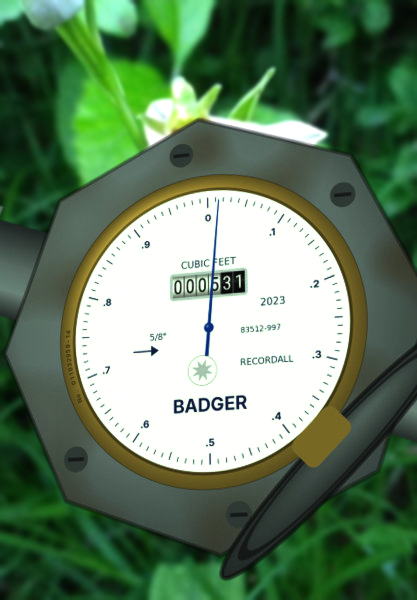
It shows value=531.01 unit=ft³
